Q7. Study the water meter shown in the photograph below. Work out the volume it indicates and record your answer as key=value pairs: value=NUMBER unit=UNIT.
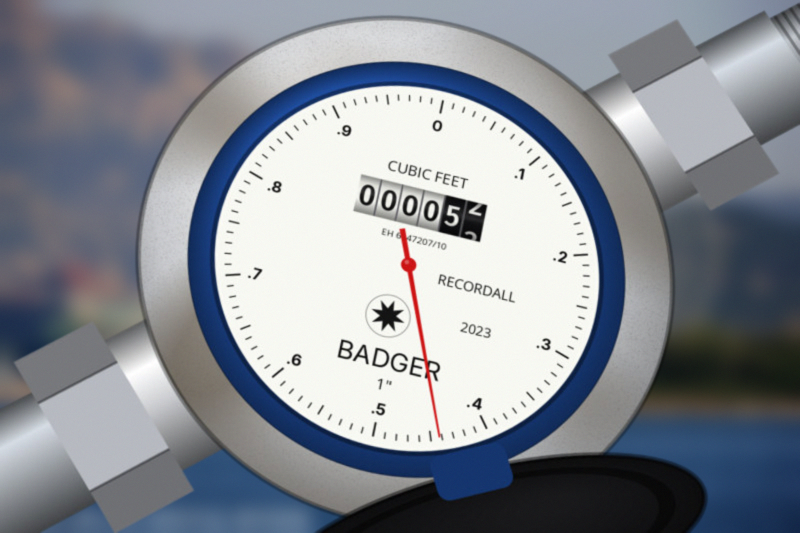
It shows value=52.44 unit=ft³
